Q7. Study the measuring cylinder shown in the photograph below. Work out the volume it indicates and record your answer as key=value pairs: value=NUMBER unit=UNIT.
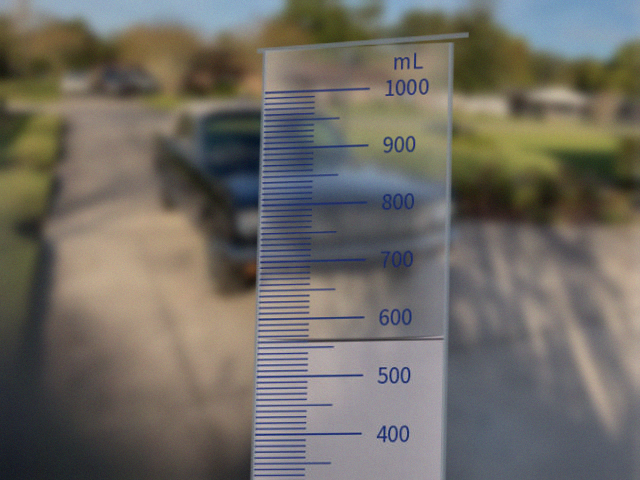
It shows value=560 unit=mL
